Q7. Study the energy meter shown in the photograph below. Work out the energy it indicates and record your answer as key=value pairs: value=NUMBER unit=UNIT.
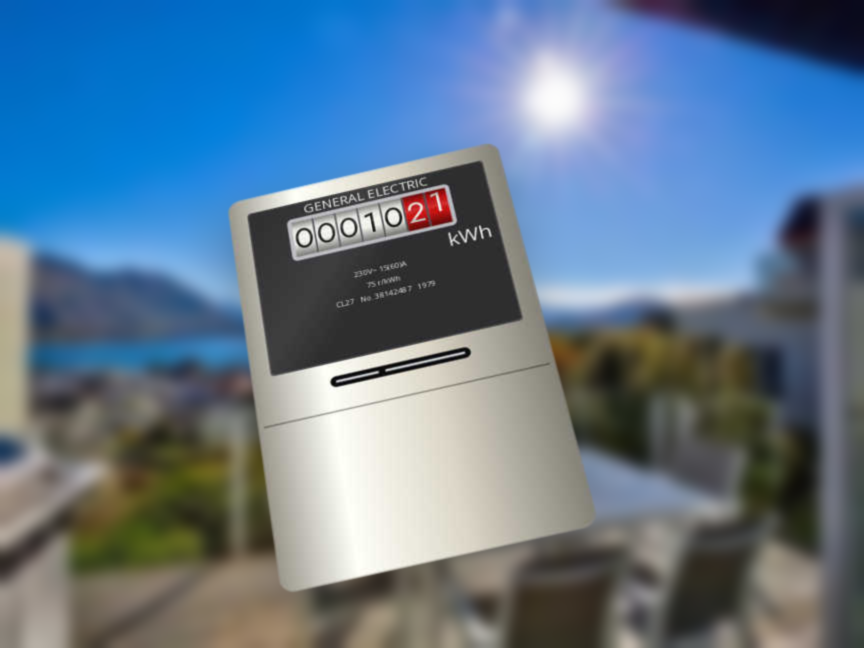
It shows value=10.21 unit=kWh
